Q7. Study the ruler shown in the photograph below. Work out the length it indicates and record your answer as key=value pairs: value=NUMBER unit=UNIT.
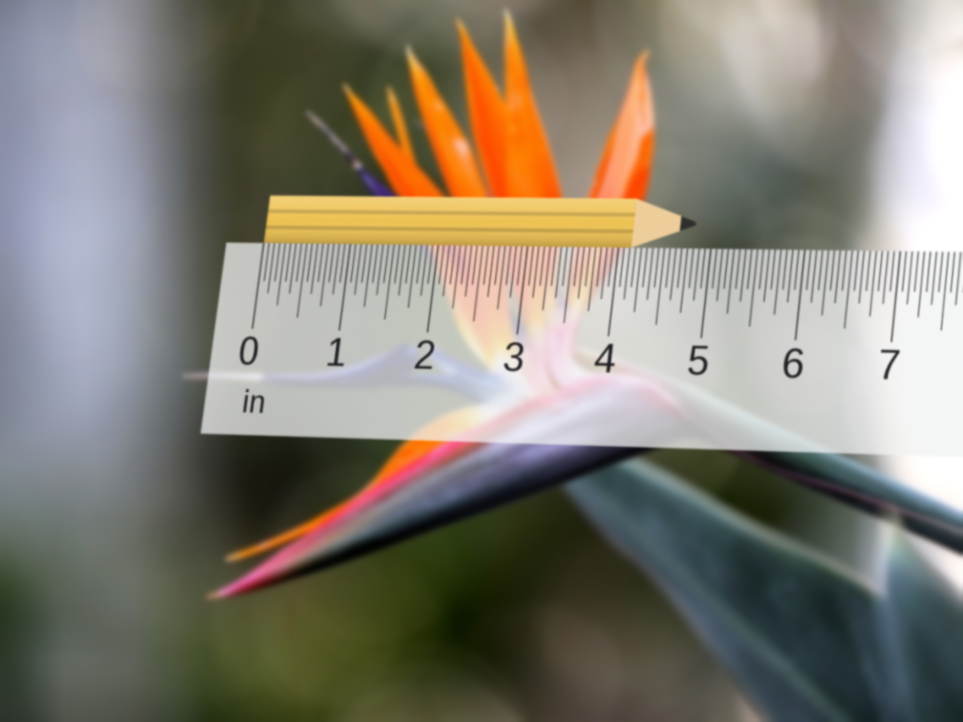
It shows value=4.8125 unit=in
